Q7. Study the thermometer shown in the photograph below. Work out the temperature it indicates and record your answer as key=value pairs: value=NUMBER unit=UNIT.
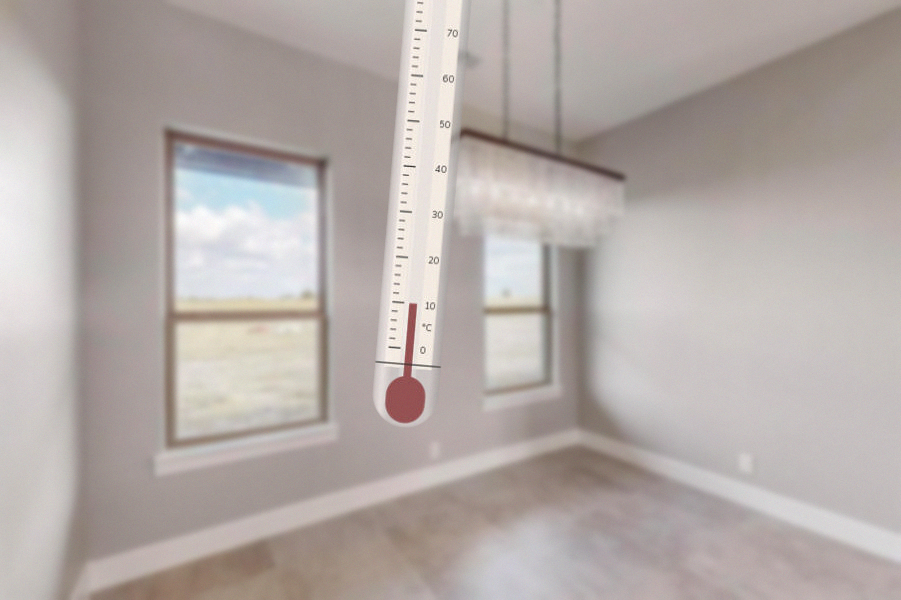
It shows value=10 unit=°C
